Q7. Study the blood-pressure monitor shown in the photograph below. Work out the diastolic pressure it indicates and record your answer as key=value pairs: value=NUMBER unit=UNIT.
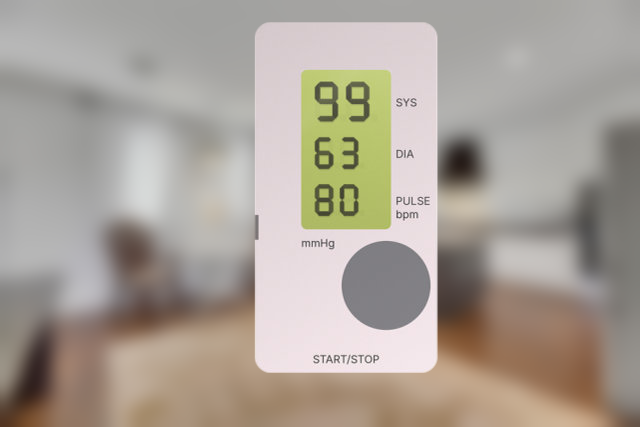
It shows value=63 unit=mmHg
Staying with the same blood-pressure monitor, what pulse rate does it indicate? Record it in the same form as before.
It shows value=80 unit=bpm
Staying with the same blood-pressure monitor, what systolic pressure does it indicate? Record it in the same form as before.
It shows value=99 unit=mmHg
